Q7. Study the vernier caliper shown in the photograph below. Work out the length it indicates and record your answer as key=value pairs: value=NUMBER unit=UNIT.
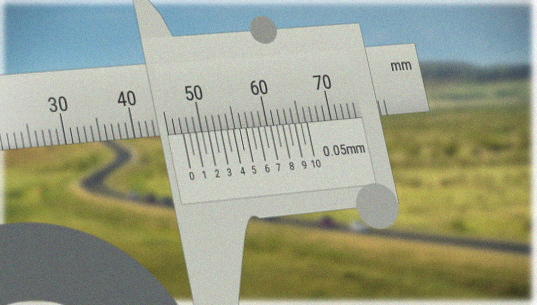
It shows value=47.2 unit=mm
